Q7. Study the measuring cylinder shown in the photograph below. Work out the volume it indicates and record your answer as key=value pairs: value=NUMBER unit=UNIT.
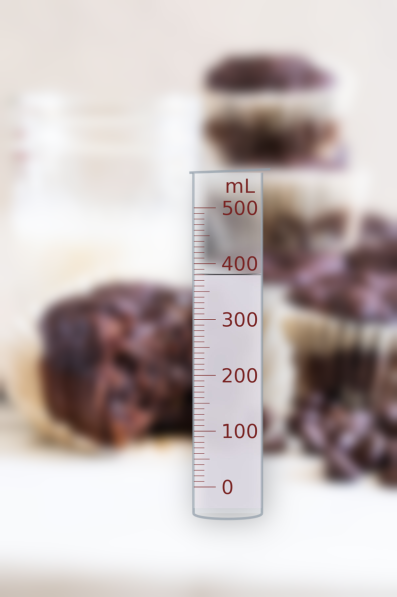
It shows value=380 unit=mL
